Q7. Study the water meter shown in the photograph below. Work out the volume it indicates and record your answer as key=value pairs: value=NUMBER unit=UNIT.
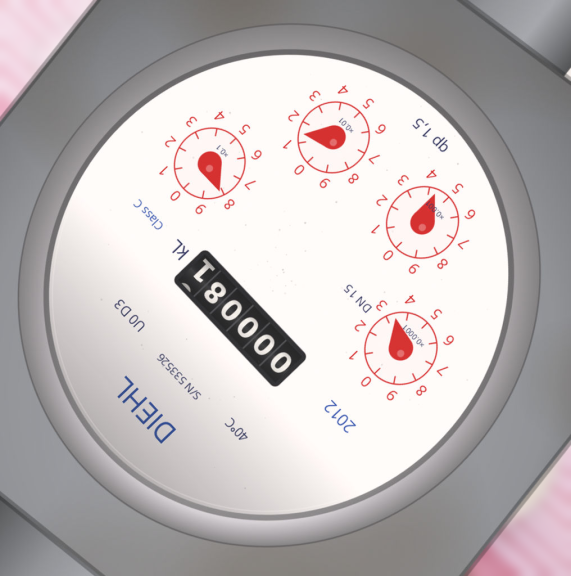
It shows value=80.8143 unit=kL
